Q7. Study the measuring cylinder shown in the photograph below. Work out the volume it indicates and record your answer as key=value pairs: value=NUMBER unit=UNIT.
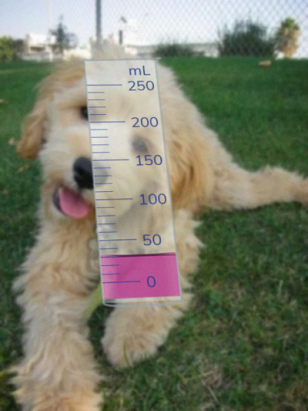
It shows value=30 unit=mL
